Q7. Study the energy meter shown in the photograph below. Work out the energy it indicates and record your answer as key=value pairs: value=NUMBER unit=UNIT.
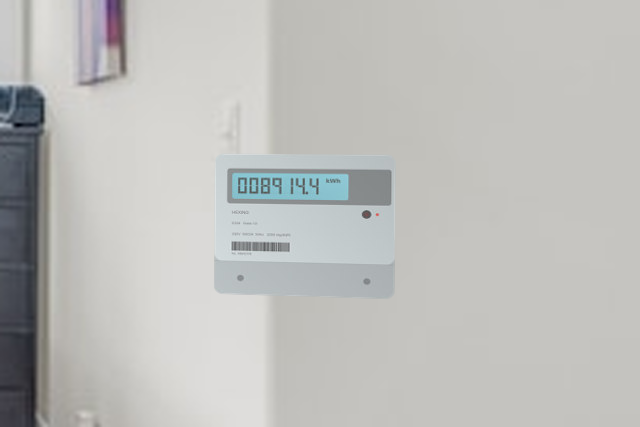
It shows value=8914.4 unit=kWh
